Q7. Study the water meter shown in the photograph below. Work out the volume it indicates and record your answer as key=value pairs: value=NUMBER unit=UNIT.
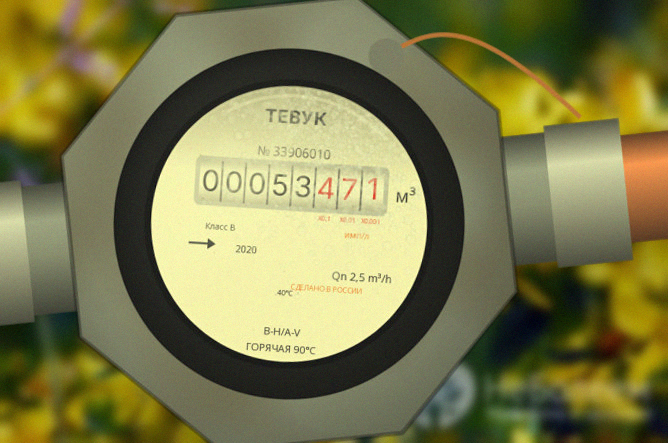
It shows value=53.471 unit=m³
